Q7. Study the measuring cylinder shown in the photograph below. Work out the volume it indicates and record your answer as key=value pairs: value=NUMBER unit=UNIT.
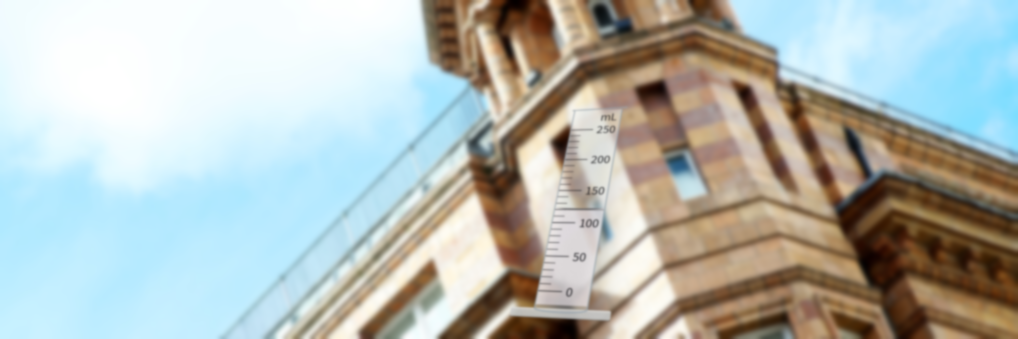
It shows value=120 unit=mL
